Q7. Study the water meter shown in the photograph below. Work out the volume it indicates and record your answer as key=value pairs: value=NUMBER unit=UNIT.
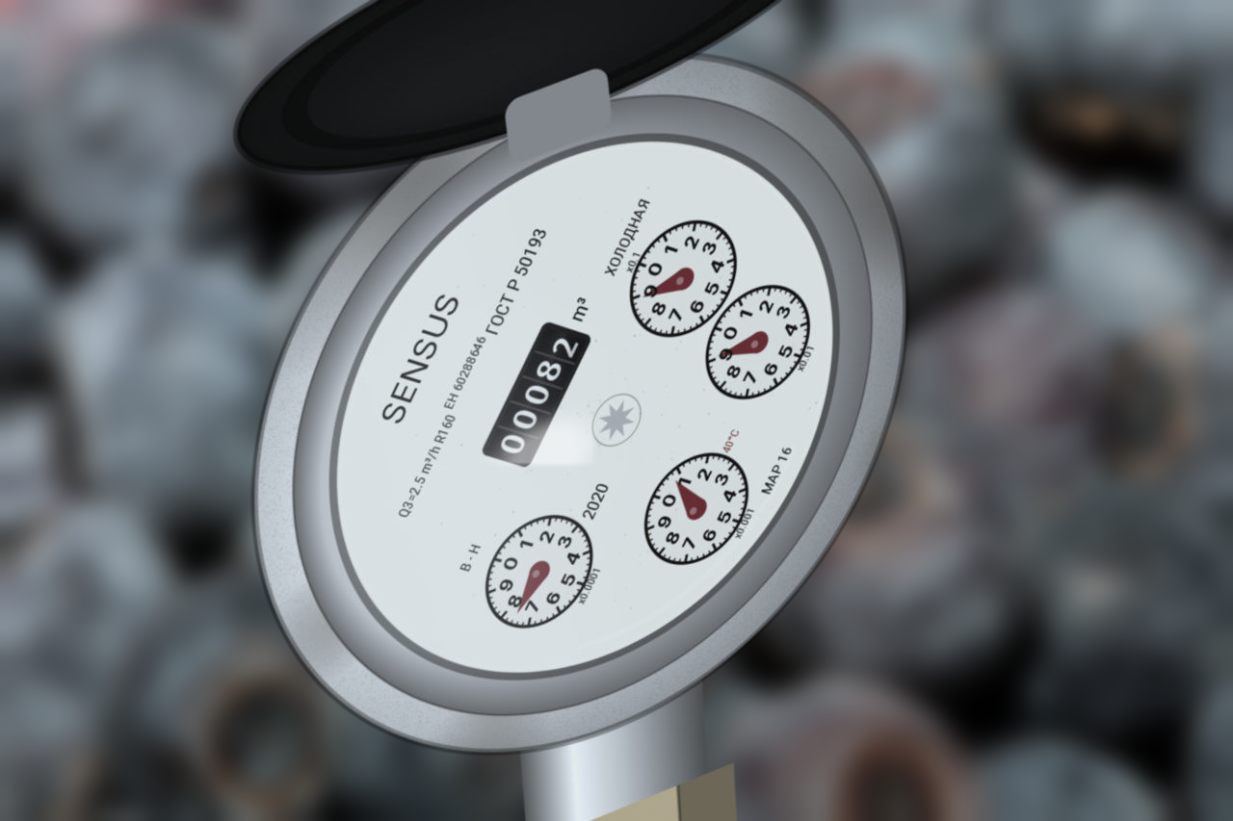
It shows value=81.8907 unit=m³
